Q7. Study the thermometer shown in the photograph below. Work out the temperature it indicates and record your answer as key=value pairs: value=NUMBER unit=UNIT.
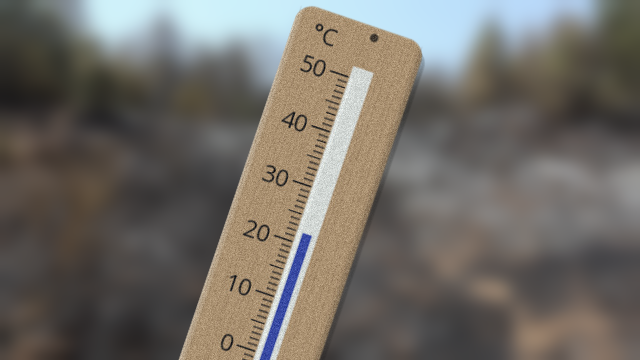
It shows value=22 unit=°C
